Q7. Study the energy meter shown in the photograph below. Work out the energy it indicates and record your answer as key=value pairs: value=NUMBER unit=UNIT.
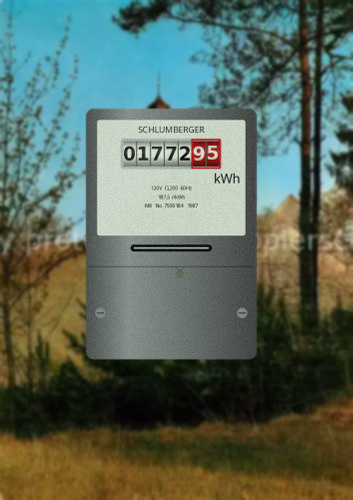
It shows value=1772.95 unit=kWh
